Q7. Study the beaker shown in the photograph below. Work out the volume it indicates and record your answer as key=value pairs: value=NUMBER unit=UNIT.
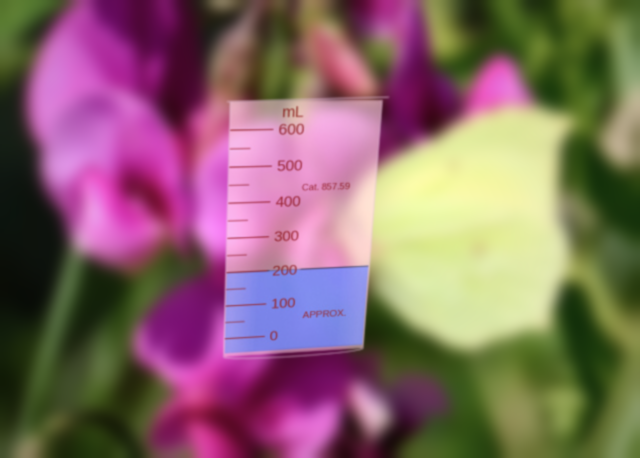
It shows value=200 unit=mL
